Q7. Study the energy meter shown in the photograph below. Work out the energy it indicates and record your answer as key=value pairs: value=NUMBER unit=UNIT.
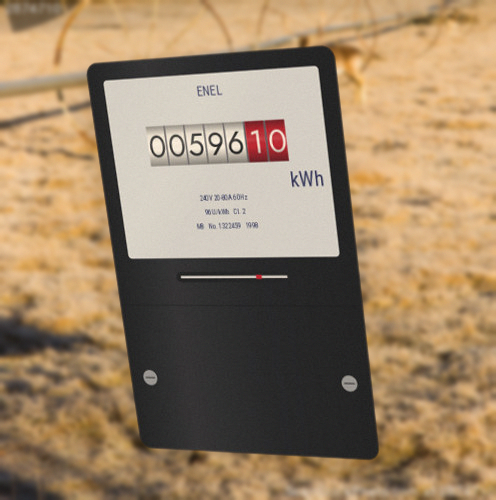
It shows value=596.10 unit=kWh
